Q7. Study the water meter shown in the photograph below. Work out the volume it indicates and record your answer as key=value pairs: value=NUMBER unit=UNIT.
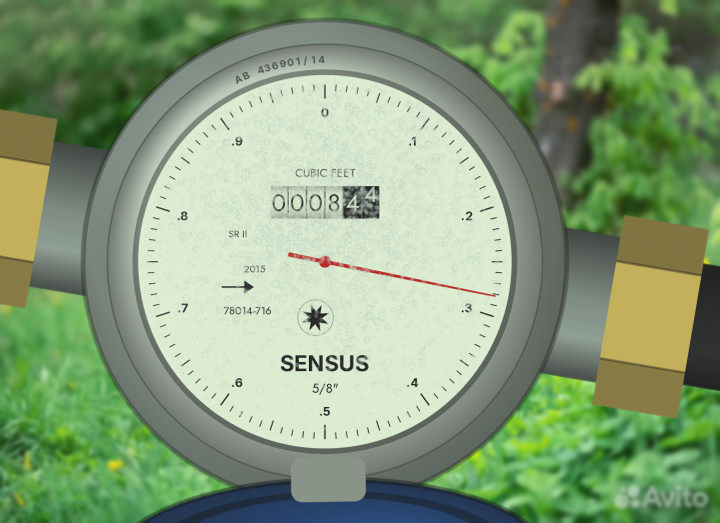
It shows value=844.28 unit=ft³
